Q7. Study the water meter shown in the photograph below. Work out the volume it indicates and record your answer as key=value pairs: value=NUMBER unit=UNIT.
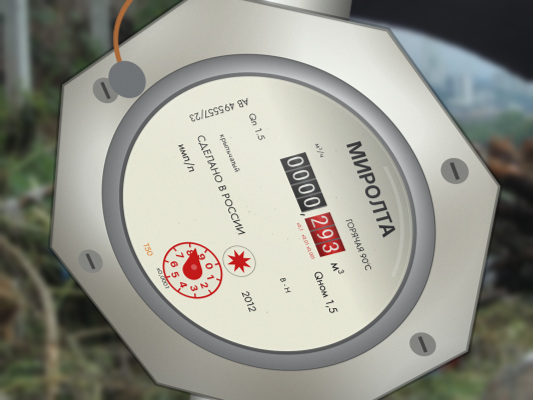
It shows value=0.2938 unit=m³
